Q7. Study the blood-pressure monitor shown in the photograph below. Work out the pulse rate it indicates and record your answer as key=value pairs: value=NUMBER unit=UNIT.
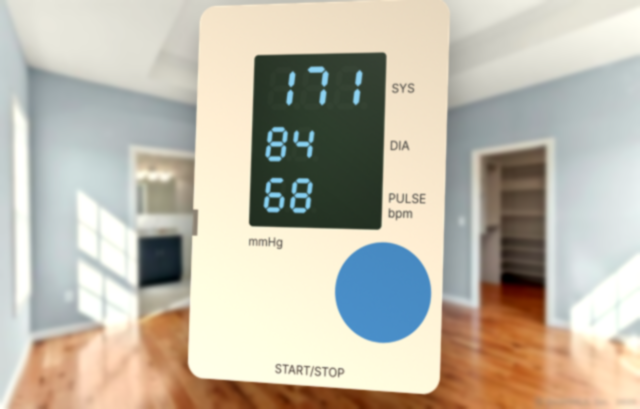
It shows value=68 unit=bpm
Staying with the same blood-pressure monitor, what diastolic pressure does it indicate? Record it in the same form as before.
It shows value=84 unit=mmHg
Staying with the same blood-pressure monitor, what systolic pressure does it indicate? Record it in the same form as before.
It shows value=171 unit=mmHg
